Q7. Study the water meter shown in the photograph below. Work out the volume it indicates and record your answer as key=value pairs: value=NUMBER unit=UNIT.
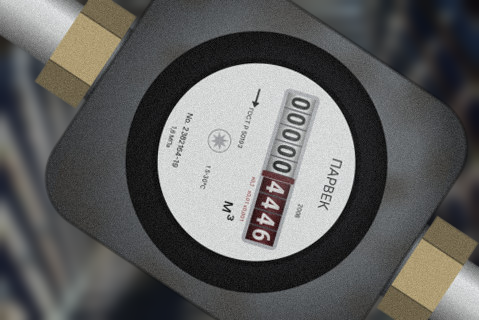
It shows value=0.4446 unit=m³
